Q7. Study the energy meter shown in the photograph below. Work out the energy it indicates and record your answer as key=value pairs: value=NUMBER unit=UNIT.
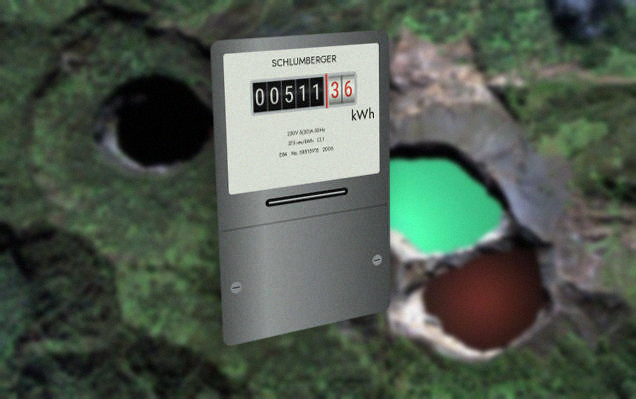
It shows value=511.36 unit=kWh
